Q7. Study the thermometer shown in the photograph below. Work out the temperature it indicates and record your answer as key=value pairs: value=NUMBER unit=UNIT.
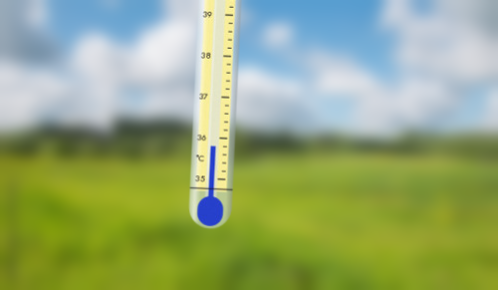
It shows value=35.8 unit=°C
